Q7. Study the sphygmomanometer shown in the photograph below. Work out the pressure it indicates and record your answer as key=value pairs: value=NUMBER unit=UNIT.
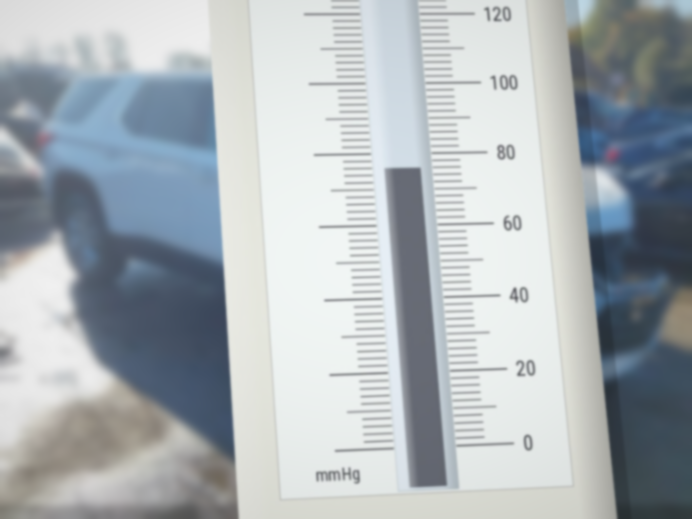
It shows value=76 unit=mmHg
